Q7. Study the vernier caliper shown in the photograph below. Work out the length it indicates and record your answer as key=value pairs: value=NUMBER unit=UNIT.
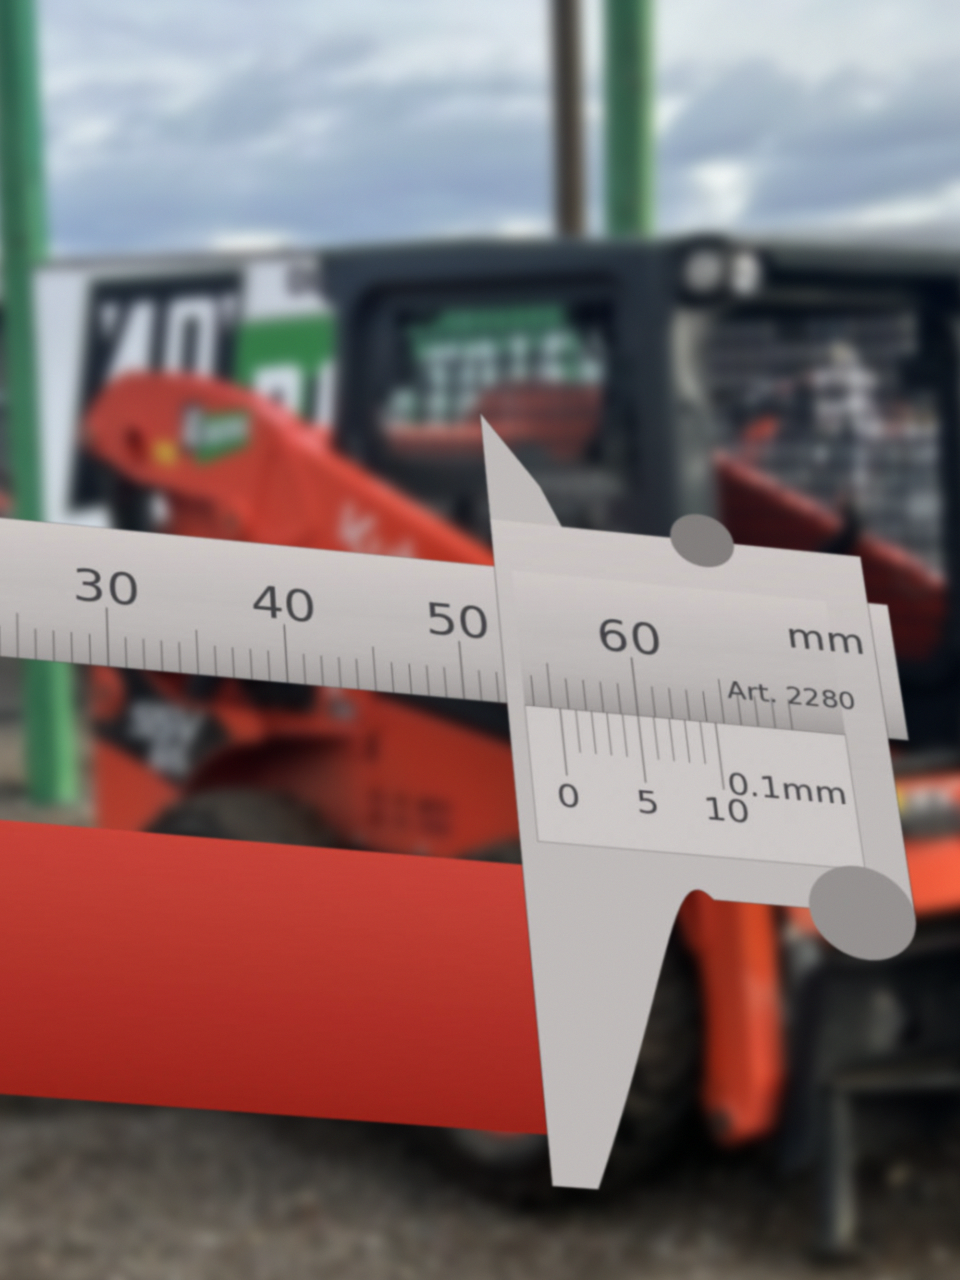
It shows value=55.5 unit=mm
